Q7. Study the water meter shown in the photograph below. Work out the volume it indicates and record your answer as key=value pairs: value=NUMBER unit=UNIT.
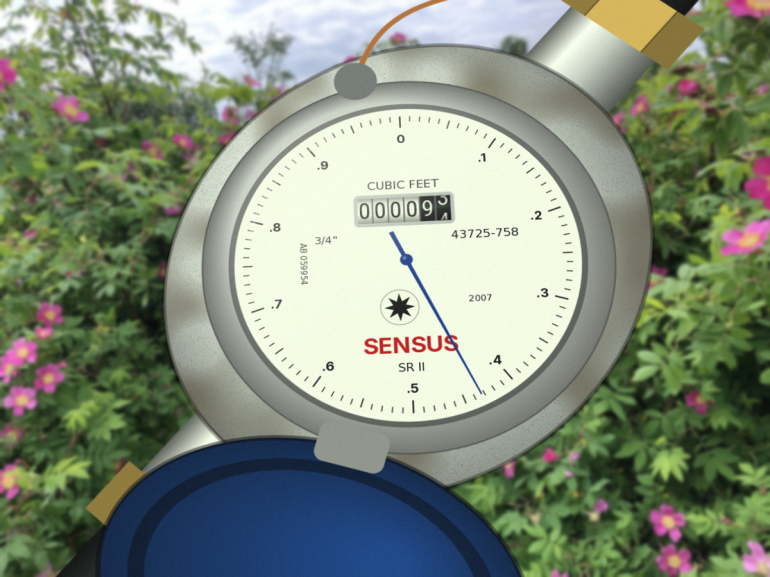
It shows value=93.43 unit=ft³
